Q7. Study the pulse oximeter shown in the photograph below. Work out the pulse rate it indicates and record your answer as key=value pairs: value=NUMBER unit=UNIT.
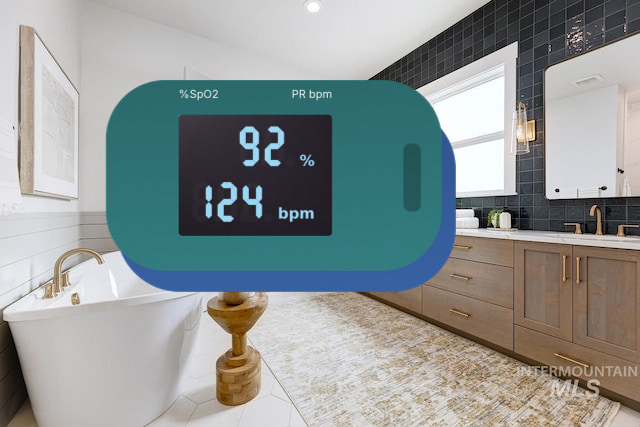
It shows value=124 unit=bpm
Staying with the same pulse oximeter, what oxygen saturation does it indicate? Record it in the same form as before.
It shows value=92 unit=%
